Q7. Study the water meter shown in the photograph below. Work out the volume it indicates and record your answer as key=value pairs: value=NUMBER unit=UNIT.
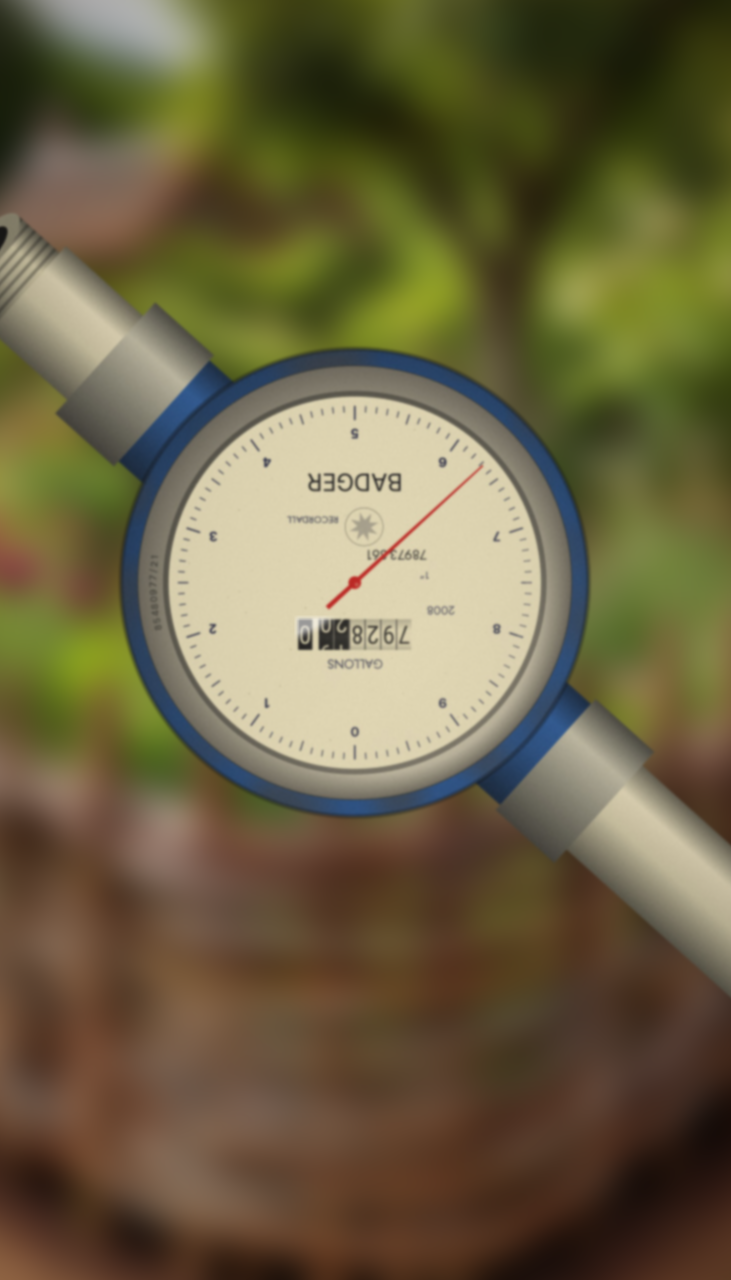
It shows value=7928196.3 unit=gal
